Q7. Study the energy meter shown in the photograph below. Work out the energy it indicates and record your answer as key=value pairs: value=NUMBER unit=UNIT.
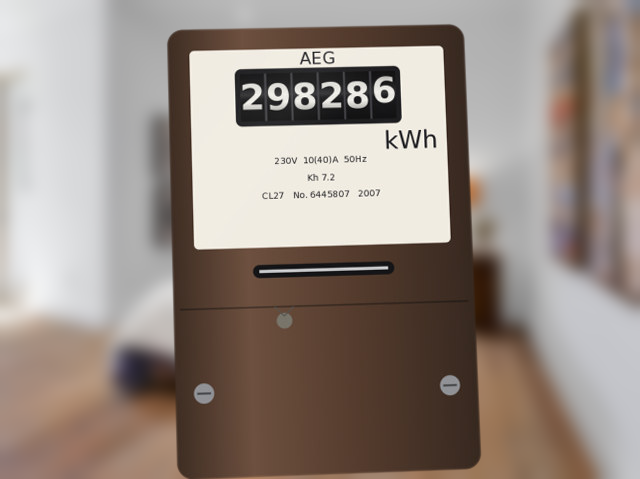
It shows value=298286 unit=kWh
